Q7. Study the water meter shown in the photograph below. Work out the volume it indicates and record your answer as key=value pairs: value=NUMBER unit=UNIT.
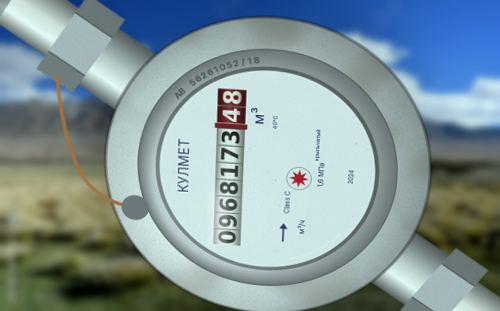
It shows value=968173.48 unit=m³
